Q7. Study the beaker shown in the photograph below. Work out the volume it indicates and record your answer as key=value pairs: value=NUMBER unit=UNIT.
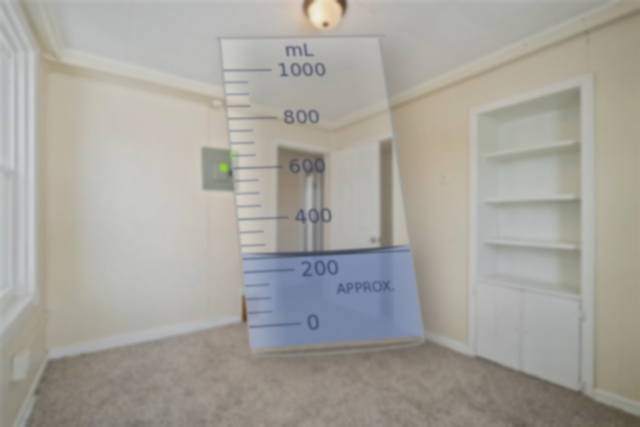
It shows value=250 unit=mL
